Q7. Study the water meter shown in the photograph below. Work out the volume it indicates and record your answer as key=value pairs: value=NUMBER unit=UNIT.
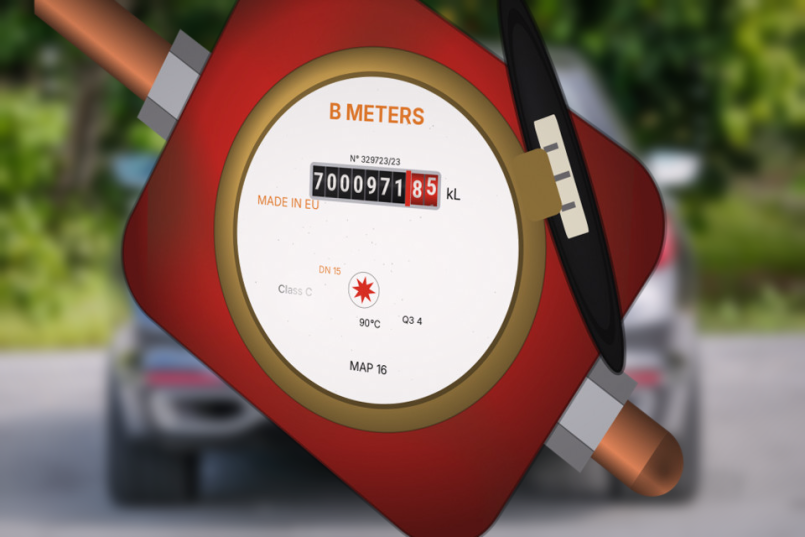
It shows value=7000971.85 unit=kL
